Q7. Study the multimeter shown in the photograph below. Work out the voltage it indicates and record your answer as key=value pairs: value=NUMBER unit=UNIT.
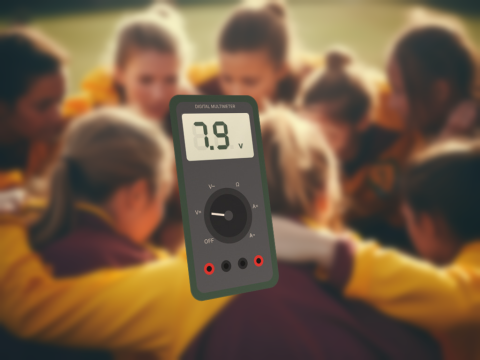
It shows value=7.9 unit=V
